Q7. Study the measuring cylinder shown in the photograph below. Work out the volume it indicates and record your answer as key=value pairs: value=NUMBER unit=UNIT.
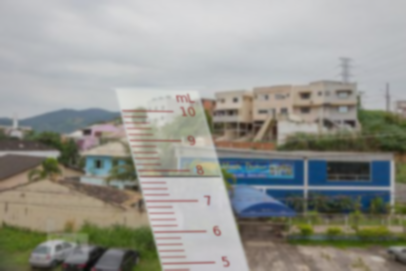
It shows value=7.8 unit=mL
